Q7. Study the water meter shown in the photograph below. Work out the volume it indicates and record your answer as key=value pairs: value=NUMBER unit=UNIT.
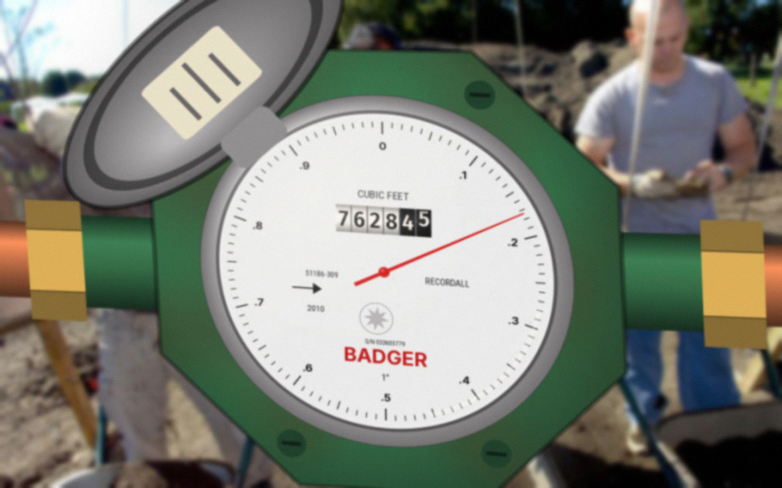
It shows value=762845.17 unit=ft³
